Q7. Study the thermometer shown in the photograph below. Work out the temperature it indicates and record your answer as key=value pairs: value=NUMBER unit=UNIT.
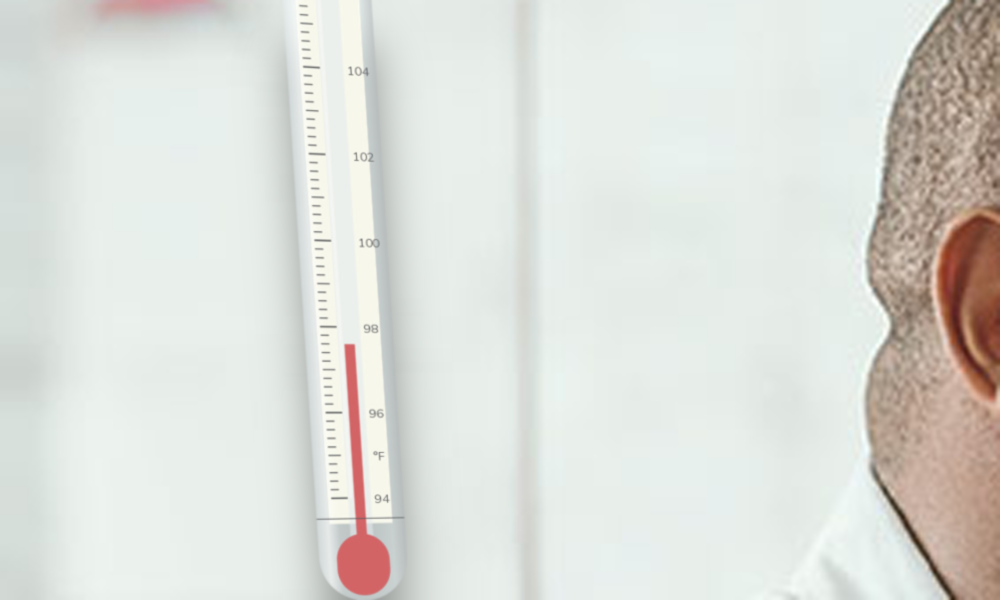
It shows value=97.6 unit=°F
